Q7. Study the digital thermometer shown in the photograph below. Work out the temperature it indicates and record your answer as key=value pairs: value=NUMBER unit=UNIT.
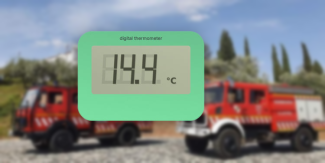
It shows value=14.4 unit=°C
